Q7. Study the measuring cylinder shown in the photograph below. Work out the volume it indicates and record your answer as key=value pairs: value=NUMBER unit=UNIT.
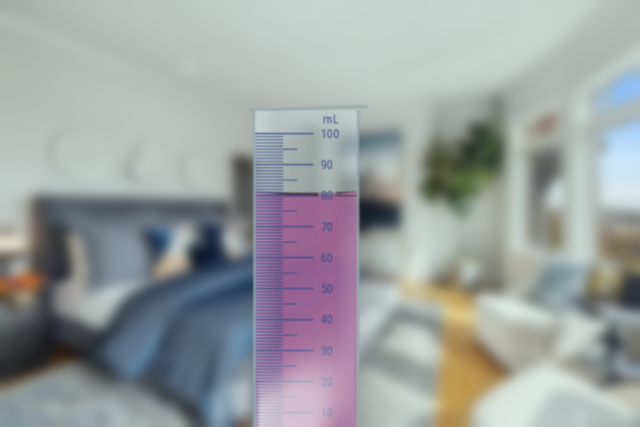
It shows value=80 unit=mL
